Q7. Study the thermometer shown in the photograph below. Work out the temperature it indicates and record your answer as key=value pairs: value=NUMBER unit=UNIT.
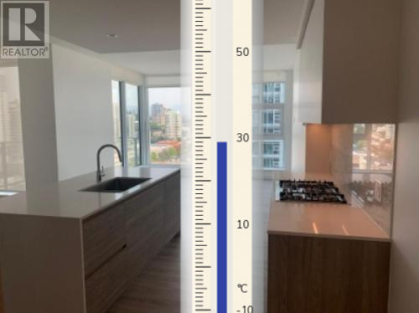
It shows value=29 unit=°C
